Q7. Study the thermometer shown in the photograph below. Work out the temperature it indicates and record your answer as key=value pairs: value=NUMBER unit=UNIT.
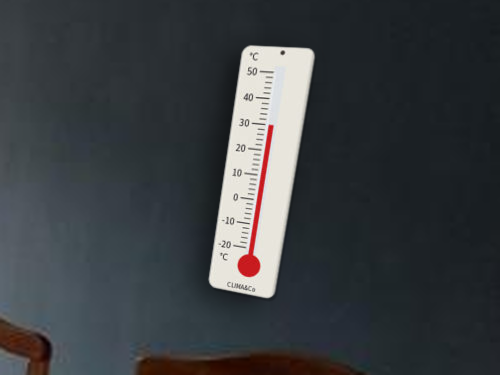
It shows value=30 unit=°C
